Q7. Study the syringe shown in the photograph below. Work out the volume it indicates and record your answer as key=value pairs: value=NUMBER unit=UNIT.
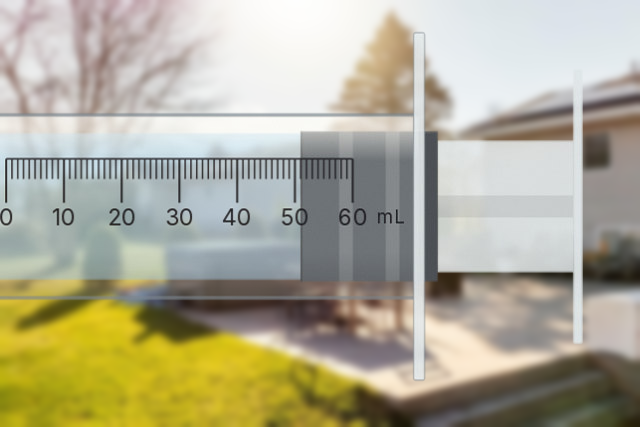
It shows value=51 unit=mL
